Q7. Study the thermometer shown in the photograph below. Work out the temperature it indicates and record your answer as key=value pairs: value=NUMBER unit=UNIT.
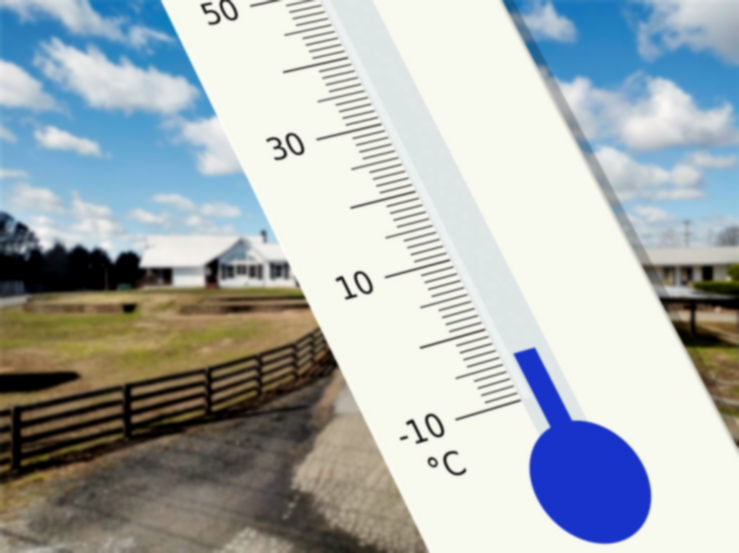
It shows value=-4 unit=°C
